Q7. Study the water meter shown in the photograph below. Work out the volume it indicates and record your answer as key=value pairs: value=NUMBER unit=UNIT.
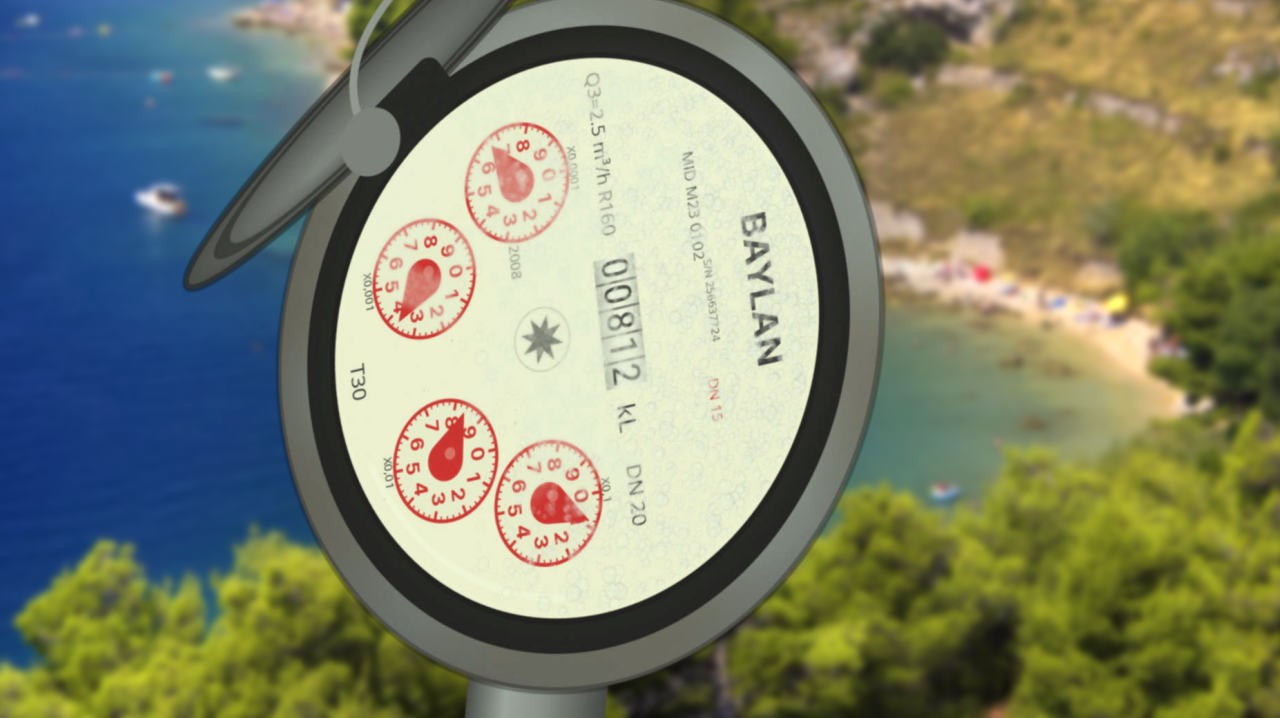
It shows value=812.0836 unit=kL
